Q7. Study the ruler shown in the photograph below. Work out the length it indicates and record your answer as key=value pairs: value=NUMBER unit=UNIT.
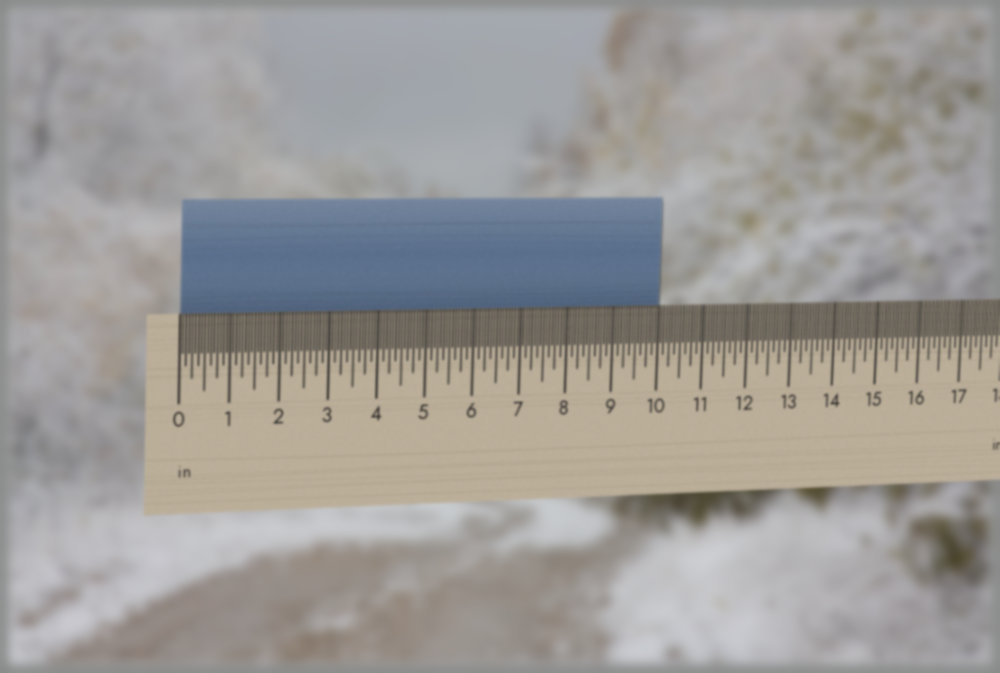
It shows value=10 unit=in
